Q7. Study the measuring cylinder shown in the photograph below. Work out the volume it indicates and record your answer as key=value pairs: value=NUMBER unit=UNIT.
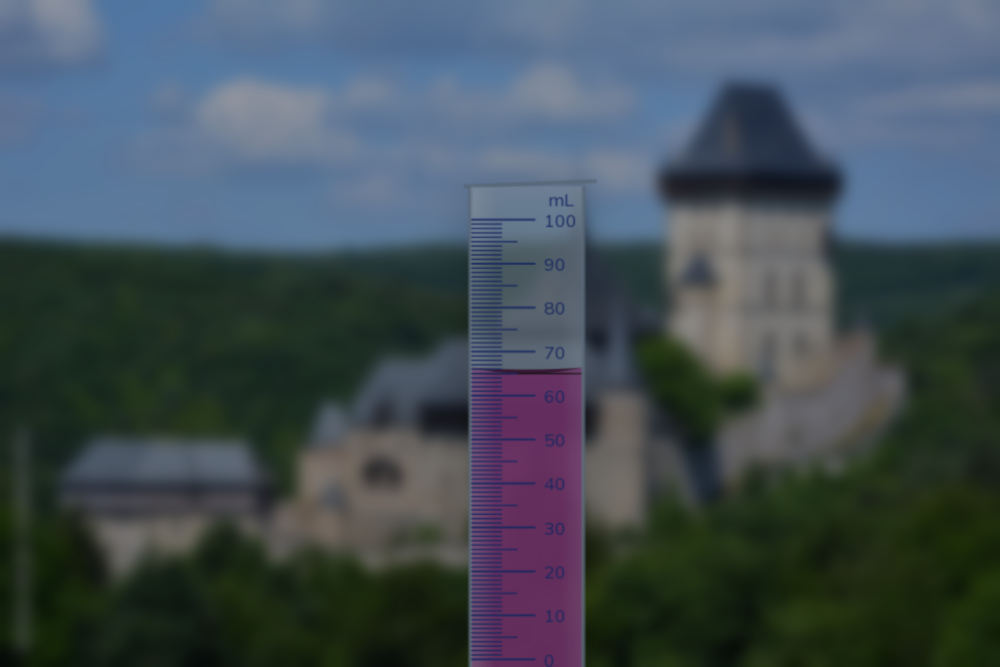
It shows value=65 unit=mL
